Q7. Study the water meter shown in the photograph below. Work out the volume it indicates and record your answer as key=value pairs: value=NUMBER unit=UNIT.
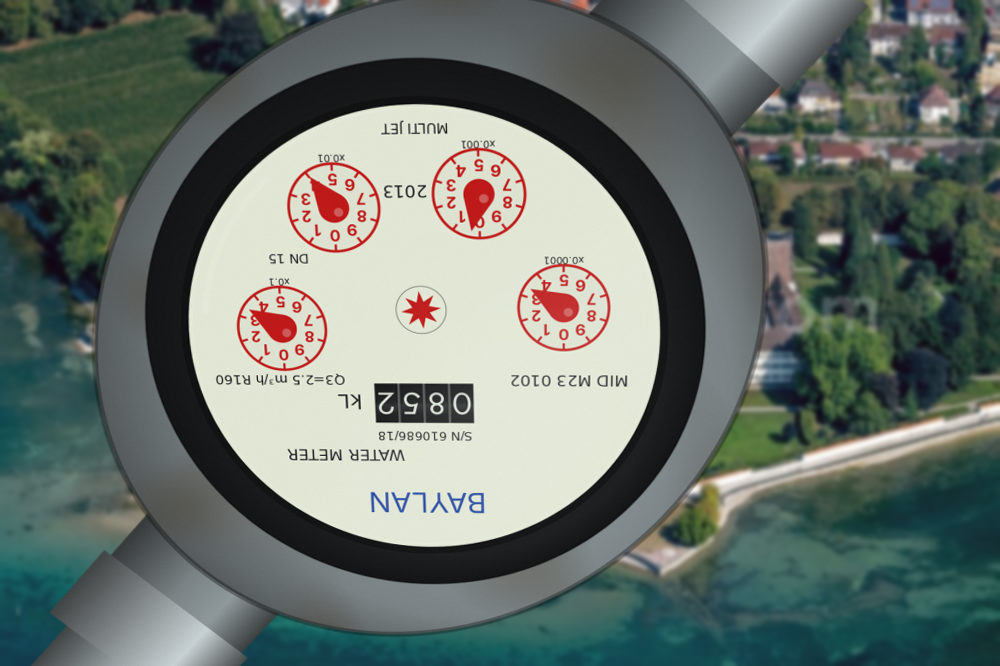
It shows value=852.3403 unit=kL
